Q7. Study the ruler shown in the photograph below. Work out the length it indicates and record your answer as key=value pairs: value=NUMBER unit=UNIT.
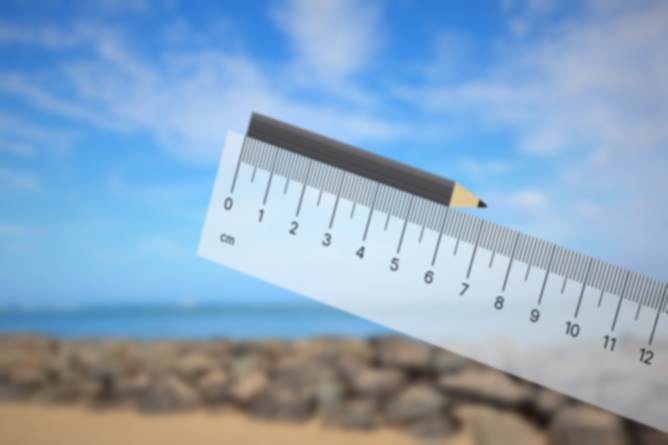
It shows value=7 unit=cm
